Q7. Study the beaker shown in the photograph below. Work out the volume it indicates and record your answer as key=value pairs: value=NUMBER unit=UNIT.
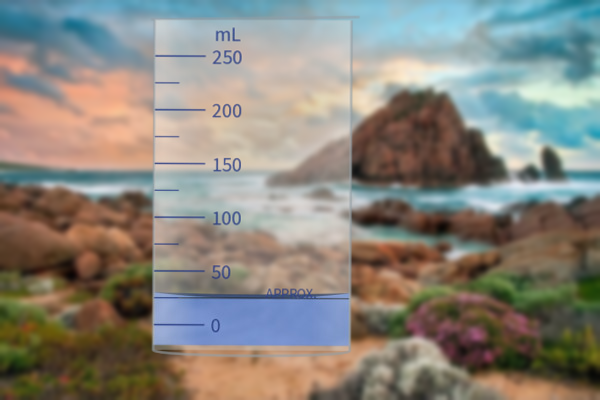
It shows value=25 unit=mL
